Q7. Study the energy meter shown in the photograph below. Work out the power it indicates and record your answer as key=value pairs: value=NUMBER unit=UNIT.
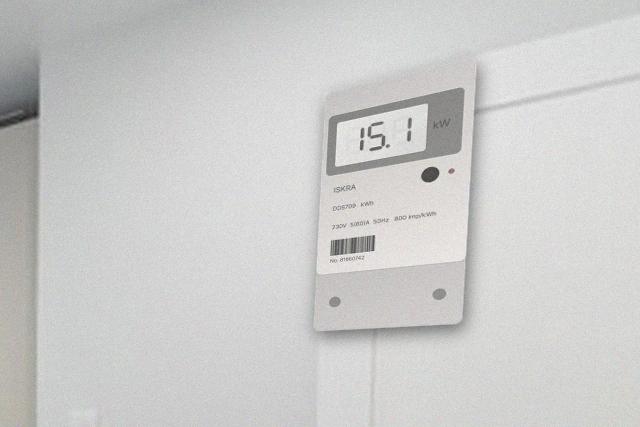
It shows value=15.1 unit=kW
